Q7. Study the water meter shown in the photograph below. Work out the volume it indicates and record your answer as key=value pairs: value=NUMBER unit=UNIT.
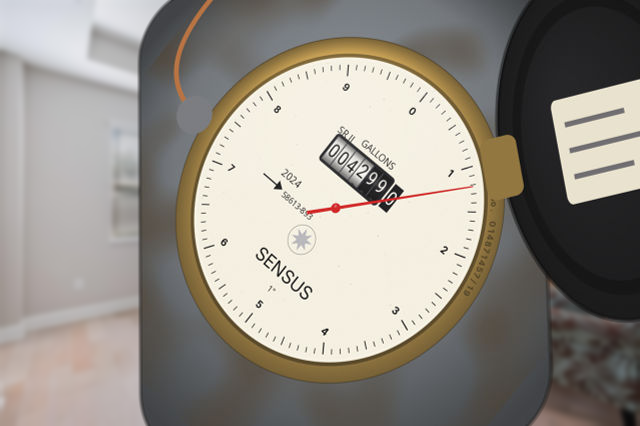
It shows value=42991.2 unit=gal
